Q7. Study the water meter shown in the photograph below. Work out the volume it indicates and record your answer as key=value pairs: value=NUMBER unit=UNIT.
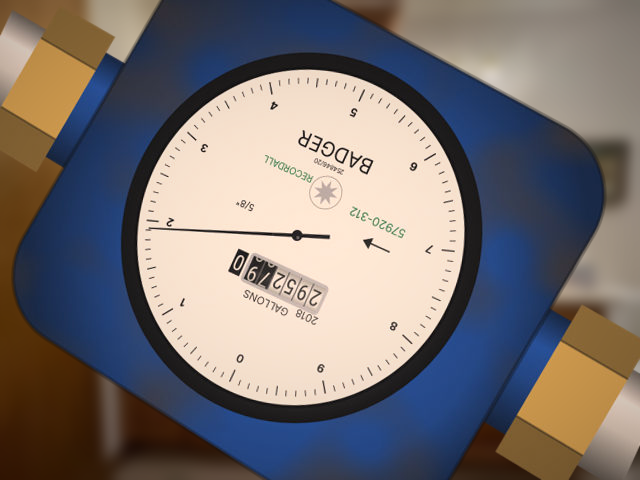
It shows value=2952791.9 unit=gal
